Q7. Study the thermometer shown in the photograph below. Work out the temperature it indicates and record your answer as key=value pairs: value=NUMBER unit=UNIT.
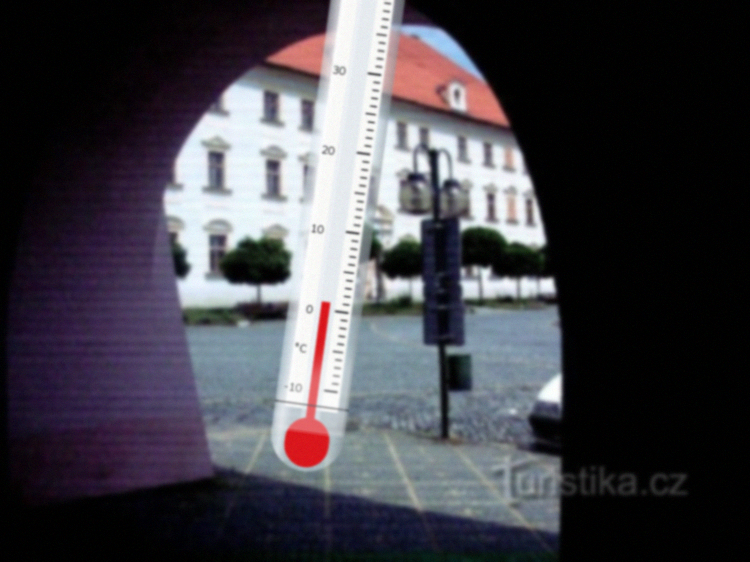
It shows value=1 unit=°C
